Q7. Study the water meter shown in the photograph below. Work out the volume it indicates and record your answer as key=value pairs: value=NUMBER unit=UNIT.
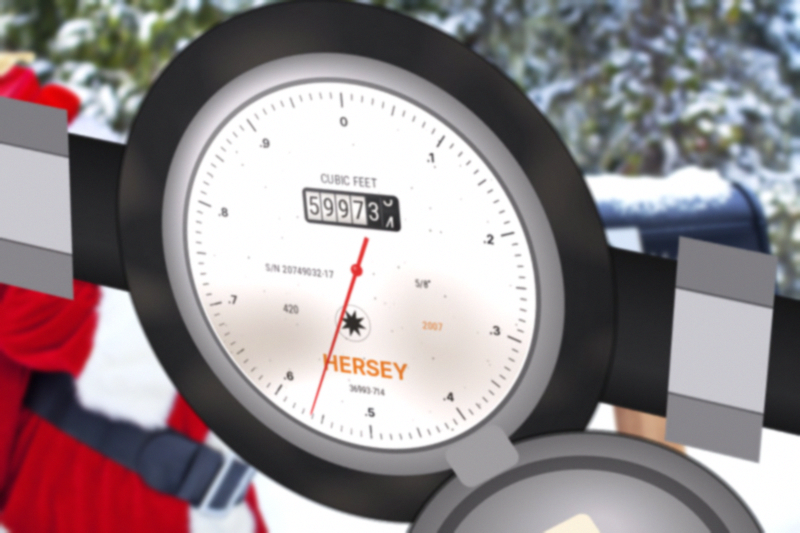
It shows value=599733.56 unit=ft³
